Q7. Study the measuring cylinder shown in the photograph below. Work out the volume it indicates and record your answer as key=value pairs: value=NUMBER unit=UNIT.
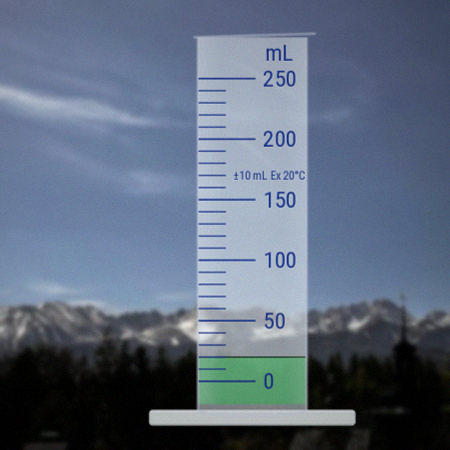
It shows value=20 unit=mL
